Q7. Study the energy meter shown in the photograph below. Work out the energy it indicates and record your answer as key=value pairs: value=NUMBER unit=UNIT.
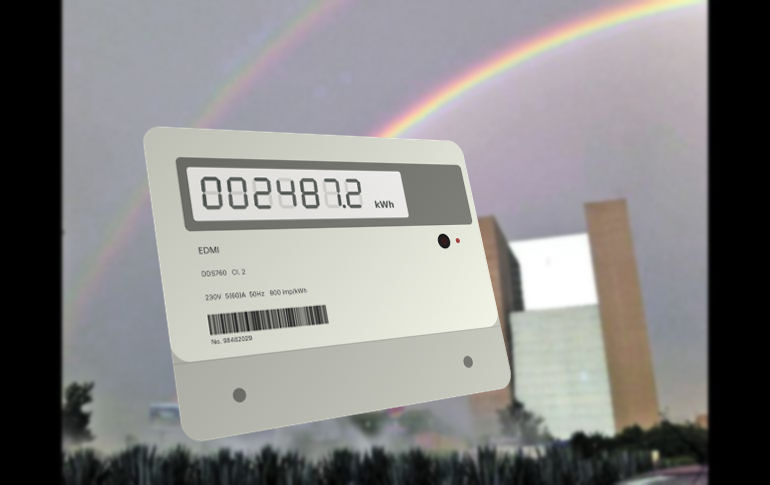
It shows value=2487.2 unit=kWh
